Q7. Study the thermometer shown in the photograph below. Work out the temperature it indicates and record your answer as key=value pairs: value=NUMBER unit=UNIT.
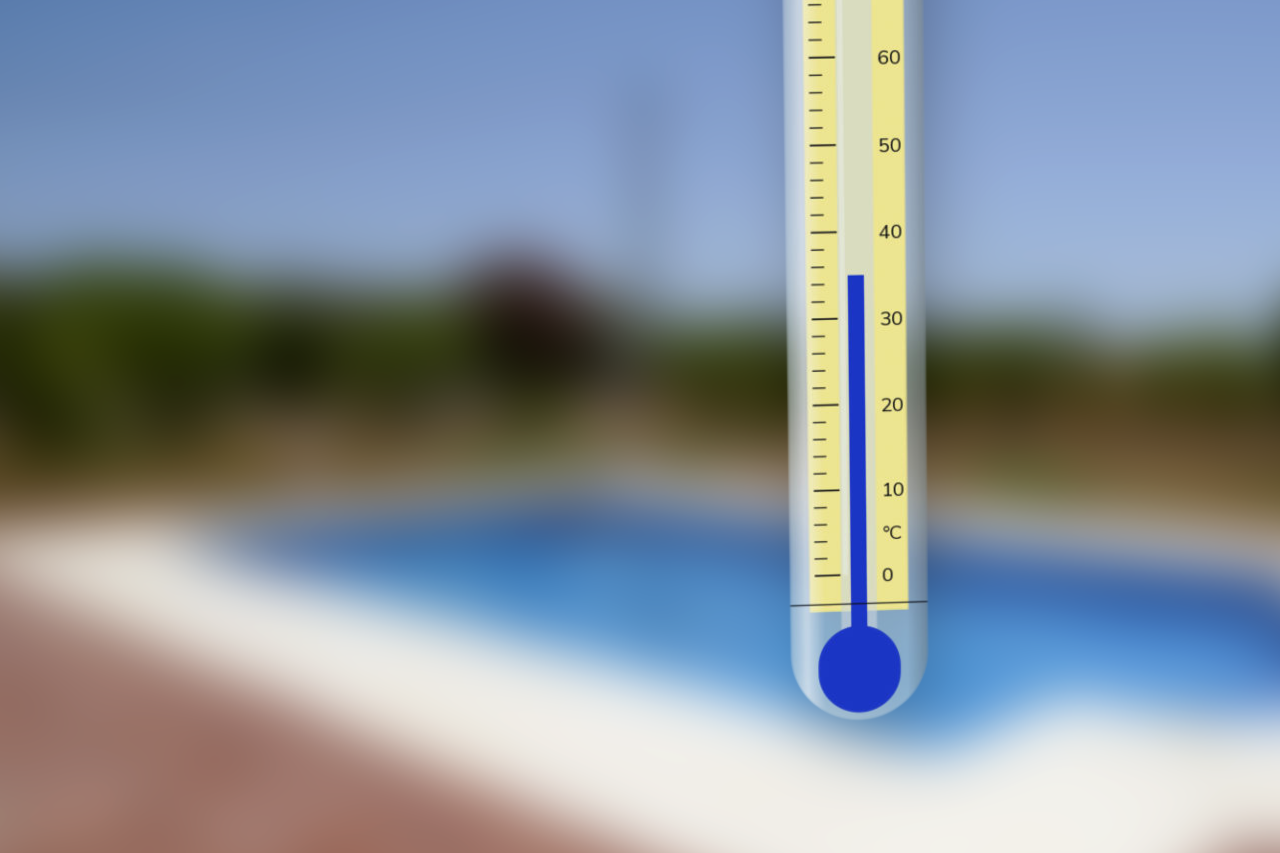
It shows value=35 unit=°C
